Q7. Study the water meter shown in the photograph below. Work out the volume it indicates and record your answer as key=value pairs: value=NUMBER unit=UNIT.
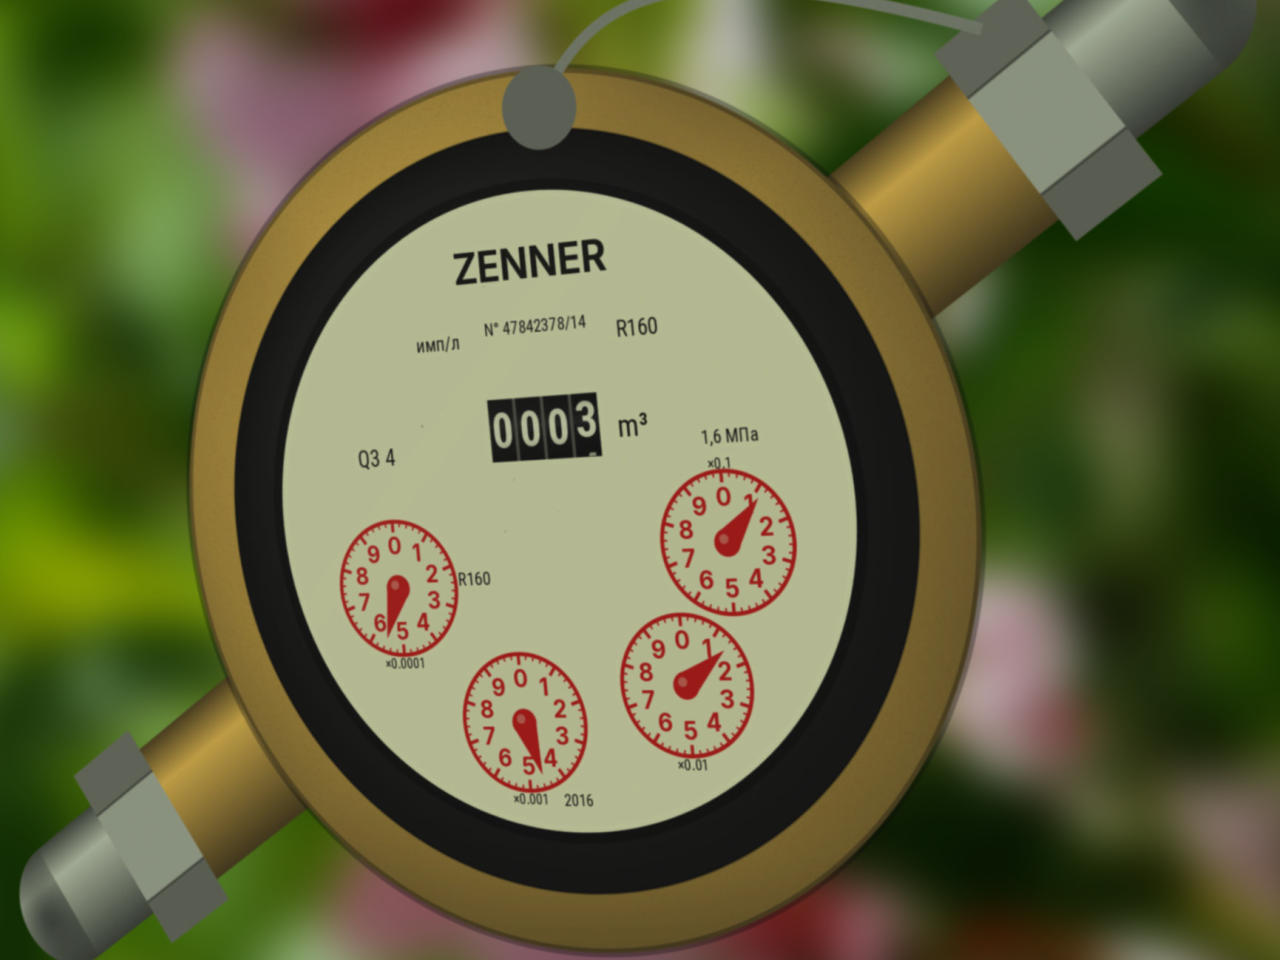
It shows value=3.1145 unit=m³
